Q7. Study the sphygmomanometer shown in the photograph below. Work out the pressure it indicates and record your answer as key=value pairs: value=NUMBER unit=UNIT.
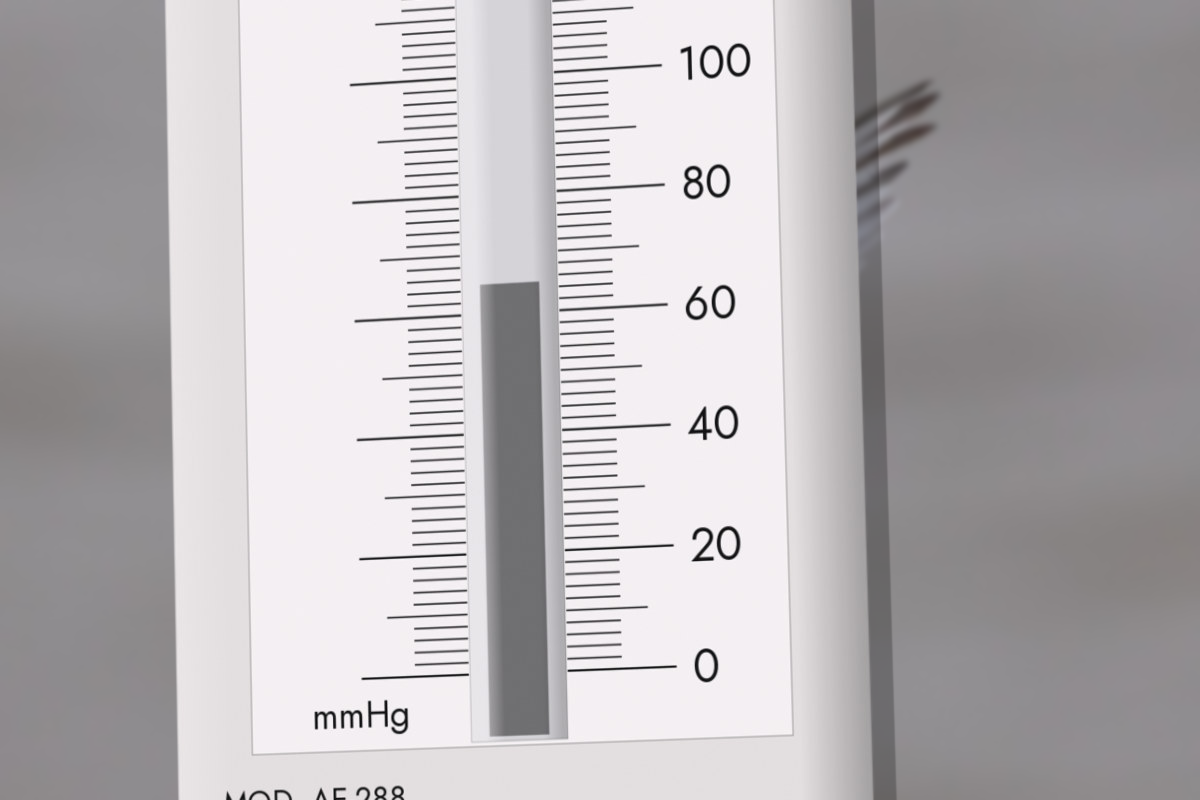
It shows value=65 unit=mmHg
